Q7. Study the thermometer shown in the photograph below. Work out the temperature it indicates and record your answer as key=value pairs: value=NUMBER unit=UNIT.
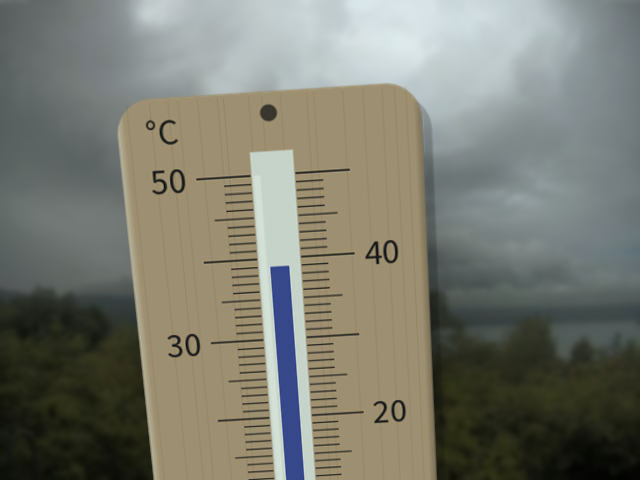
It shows value=39 unit=°C
